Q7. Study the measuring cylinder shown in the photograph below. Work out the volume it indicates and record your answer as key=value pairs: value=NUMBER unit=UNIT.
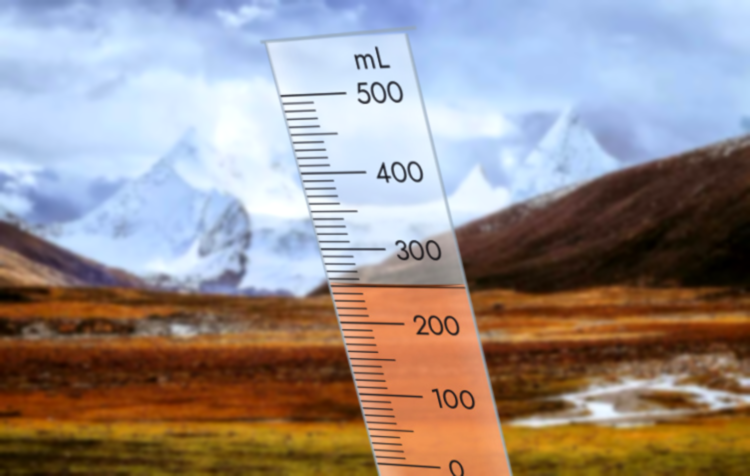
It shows value=250 unit=mL
